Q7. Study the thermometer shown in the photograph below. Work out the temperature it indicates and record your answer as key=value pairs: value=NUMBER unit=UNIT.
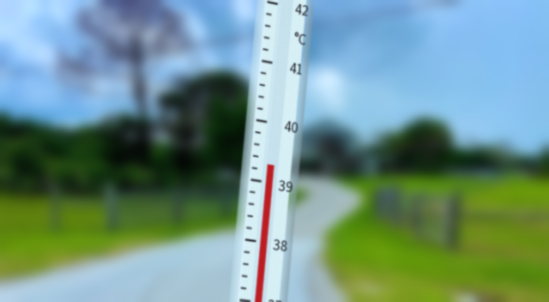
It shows value=39.3 unit=°C
